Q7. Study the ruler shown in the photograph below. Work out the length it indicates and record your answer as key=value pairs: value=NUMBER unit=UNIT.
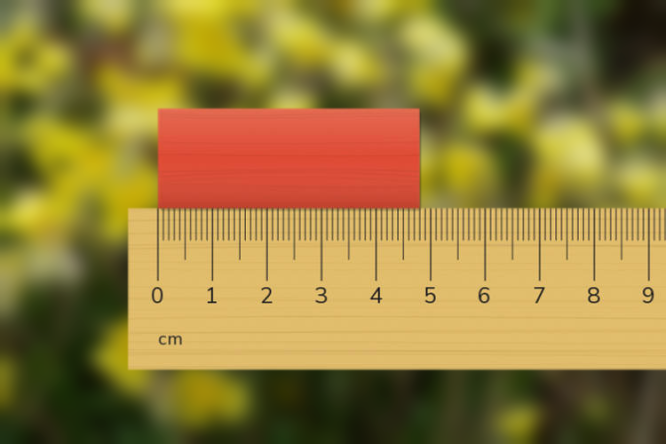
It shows value=4.8 unit=cm
